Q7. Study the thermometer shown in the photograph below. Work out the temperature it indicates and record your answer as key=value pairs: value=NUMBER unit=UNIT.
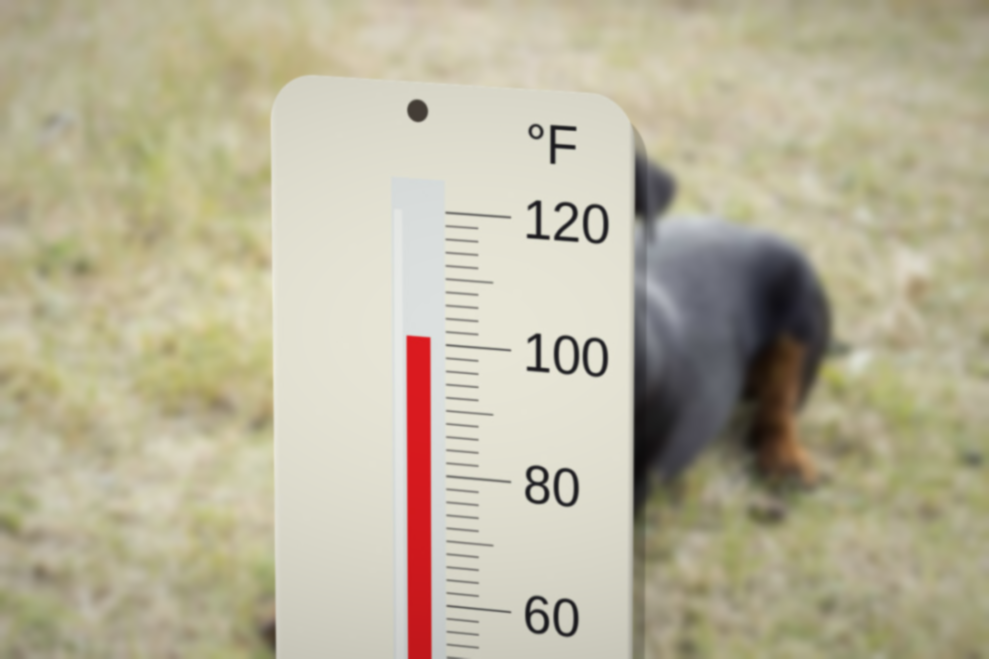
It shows value=101 unit=°F
